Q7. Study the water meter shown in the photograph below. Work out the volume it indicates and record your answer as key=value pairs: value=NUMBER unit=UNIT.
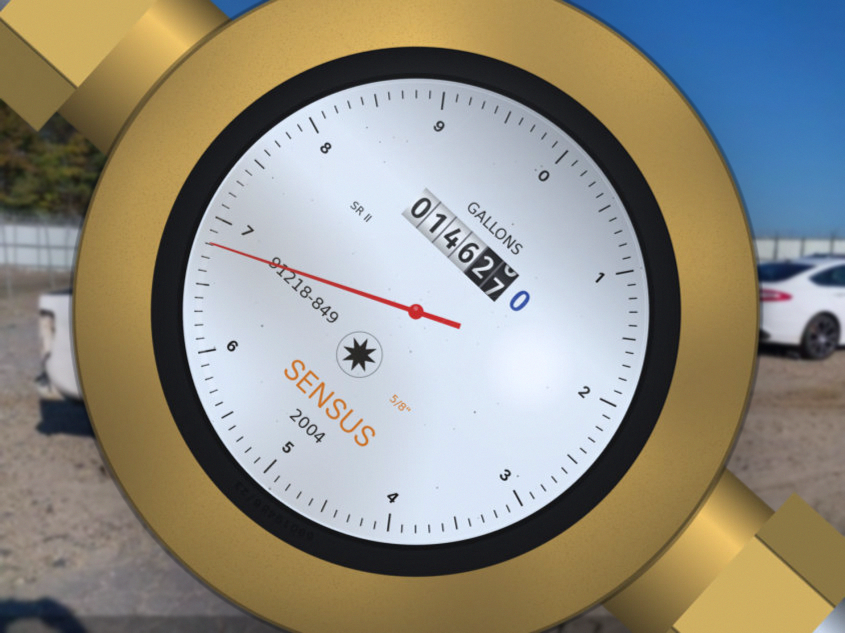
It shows value=146266.8 unit=gal
